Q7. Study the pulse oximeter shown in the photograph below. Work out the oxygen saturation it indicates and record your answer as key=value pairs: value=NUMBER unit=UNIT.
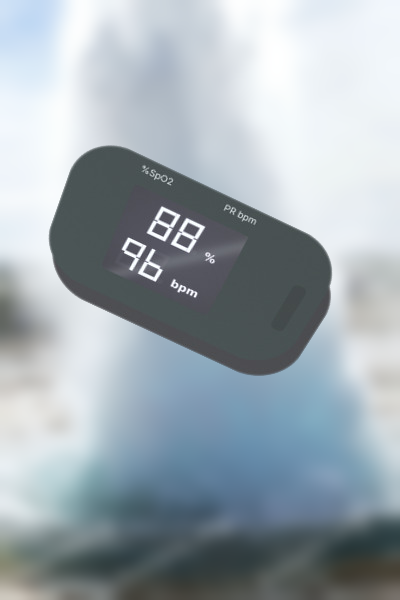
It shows value=88 unit=%
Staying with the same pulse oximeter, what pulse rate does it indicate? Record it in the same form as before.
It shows value=96 unit=bpm
